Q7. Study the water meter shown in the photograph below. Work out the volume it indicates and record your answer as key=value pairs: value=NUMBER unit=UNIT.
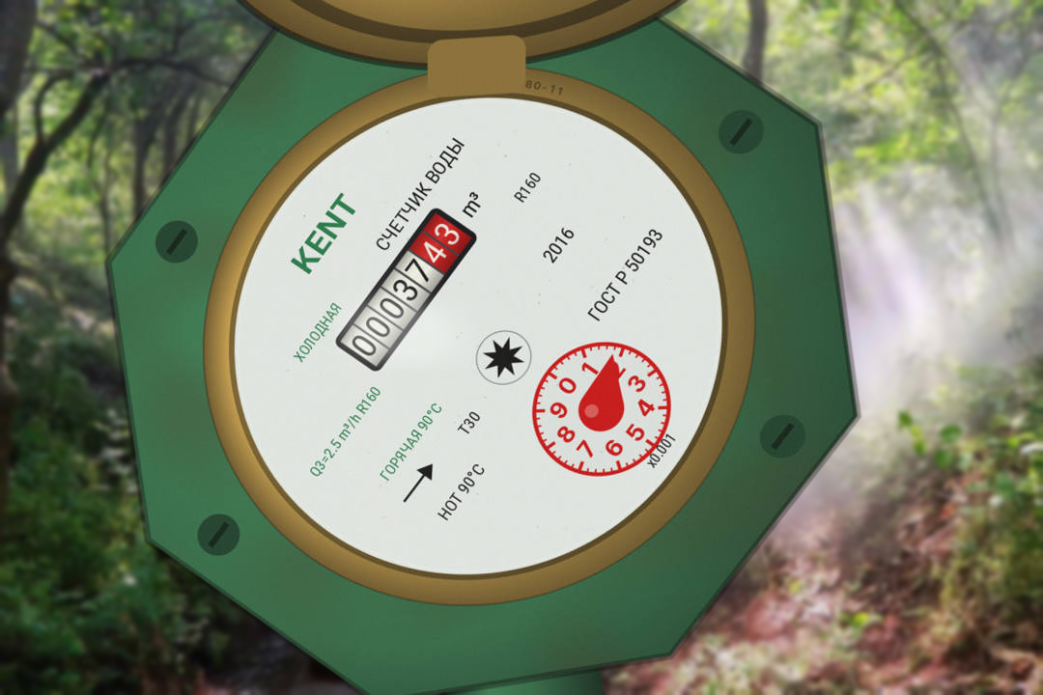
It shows value=37.431 unit=m³
